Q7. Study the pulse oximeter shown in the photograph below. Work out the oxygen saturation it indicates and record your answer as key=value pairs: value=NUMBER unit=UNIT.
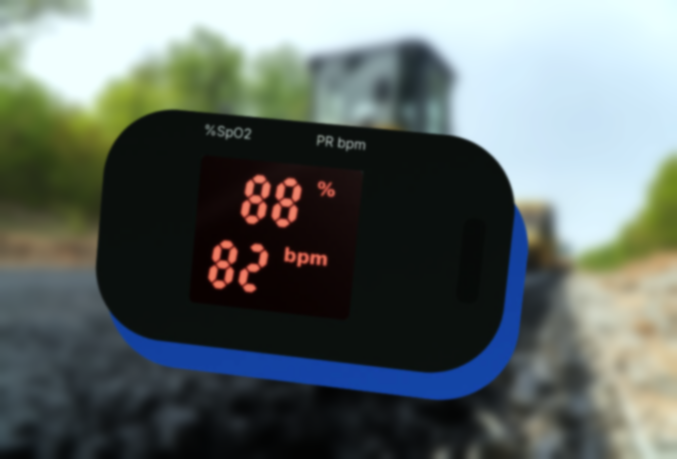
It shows value=88 unit=%
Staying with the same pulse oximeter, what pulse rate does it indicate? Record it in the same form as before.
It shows value=82 unit=bpm
